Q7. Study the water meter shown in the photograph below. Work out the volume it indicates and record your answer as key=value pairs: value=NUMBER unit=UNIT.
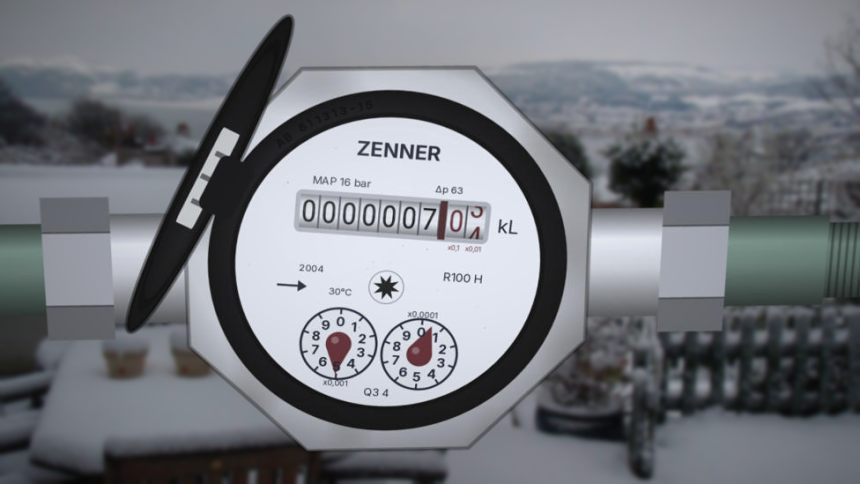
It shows value=7.0350 unit=kL
